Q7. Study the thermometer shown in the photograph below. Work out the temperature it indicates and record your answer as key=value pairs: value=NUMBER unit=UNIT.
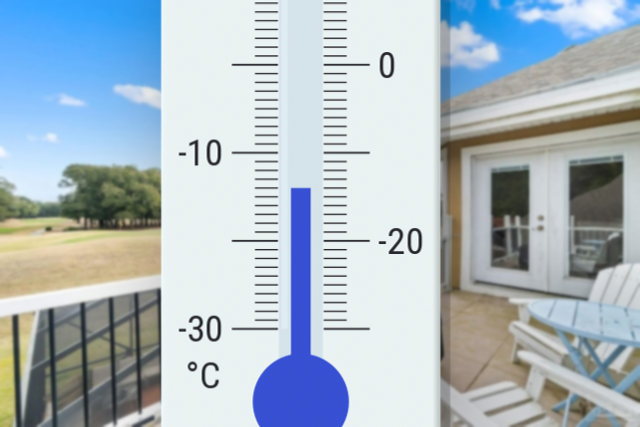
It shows value=-14 unit=°C
